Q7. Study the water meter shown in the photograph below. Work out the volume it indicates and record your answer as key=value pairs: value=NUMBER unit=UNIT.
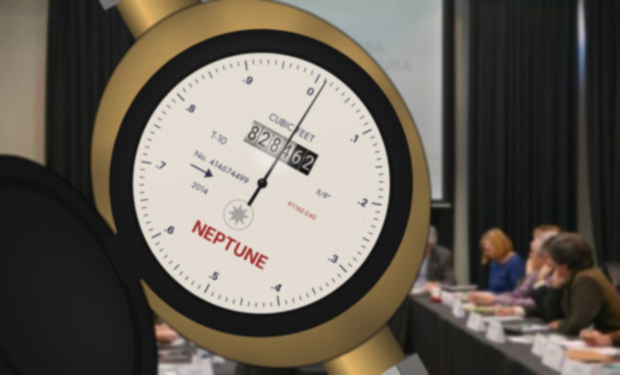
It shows value=828462.01 unit=ft³
